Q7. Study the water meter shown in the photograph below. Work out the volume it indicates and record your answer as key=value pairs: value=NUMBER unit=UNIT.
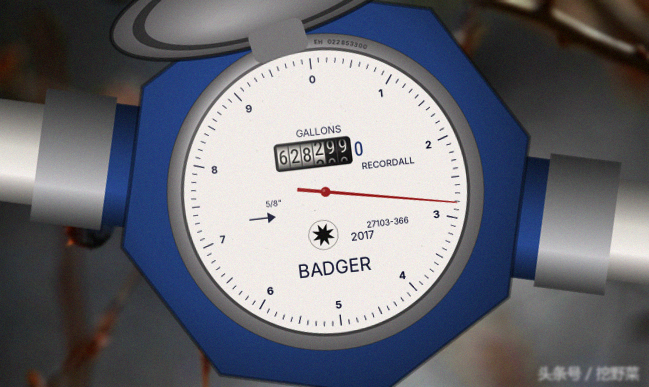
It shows value=6282992.8 unit=gal
